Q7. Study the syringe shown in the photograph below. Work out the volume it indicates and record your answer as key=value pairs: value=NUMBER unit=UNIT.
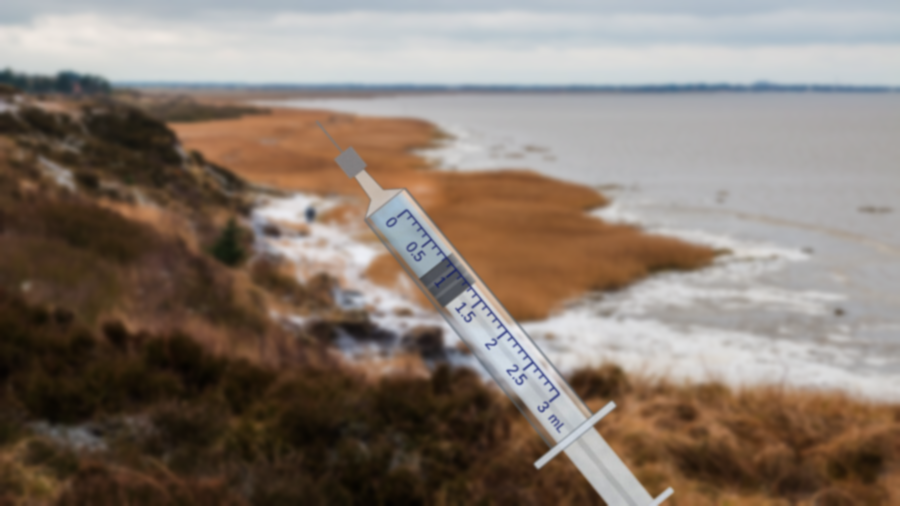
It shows value=0.8 unit=mL
